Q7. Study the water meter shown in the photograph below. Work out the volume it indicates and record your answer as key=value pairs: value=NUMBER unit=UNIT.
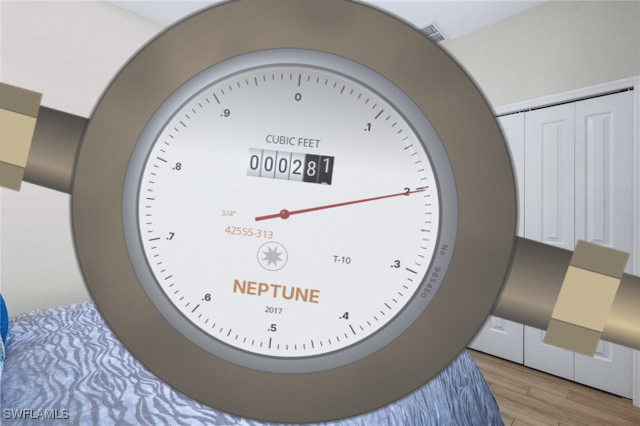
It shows value=281.20 unit=ft³
